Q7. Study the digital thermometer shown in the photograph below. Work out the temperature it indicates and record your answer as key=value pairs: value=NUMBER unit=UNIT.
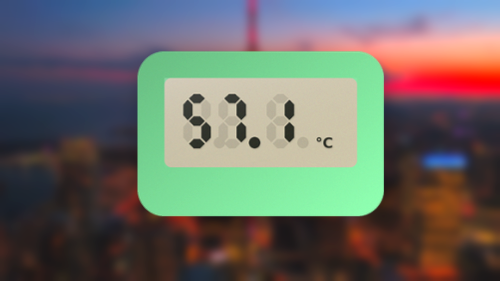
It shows value=57.1 unit=°C
